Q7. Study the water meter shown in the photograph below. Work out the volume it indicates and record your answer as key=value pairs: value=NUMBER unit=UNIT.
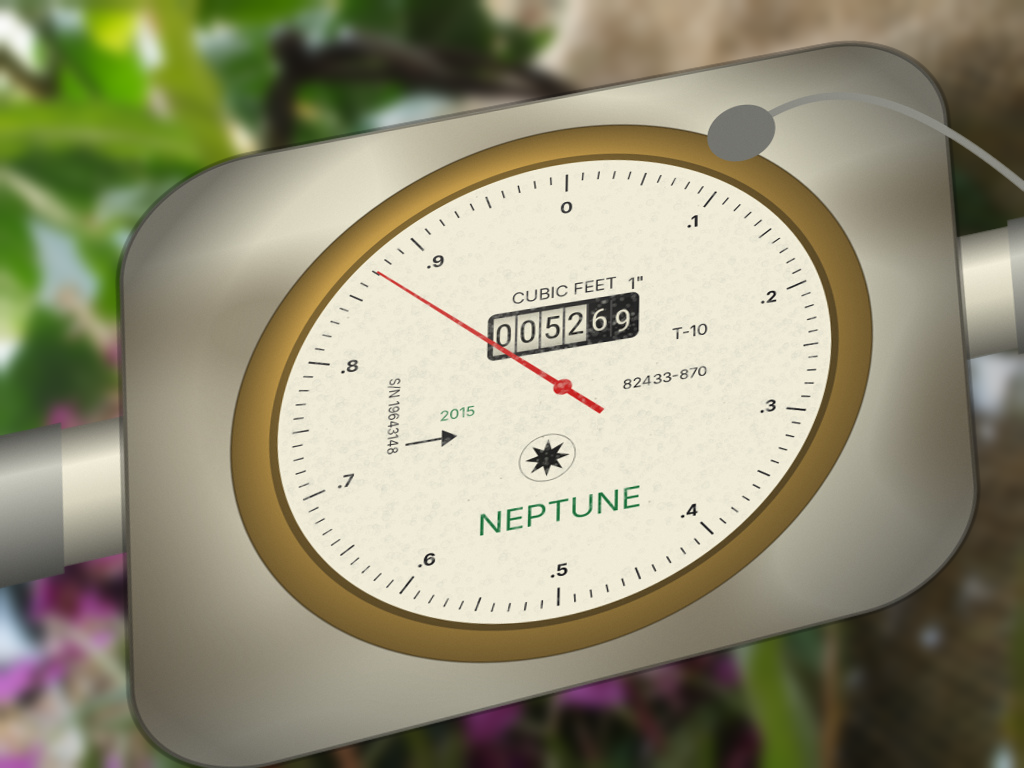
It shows value=5268.87 unit=ft³
